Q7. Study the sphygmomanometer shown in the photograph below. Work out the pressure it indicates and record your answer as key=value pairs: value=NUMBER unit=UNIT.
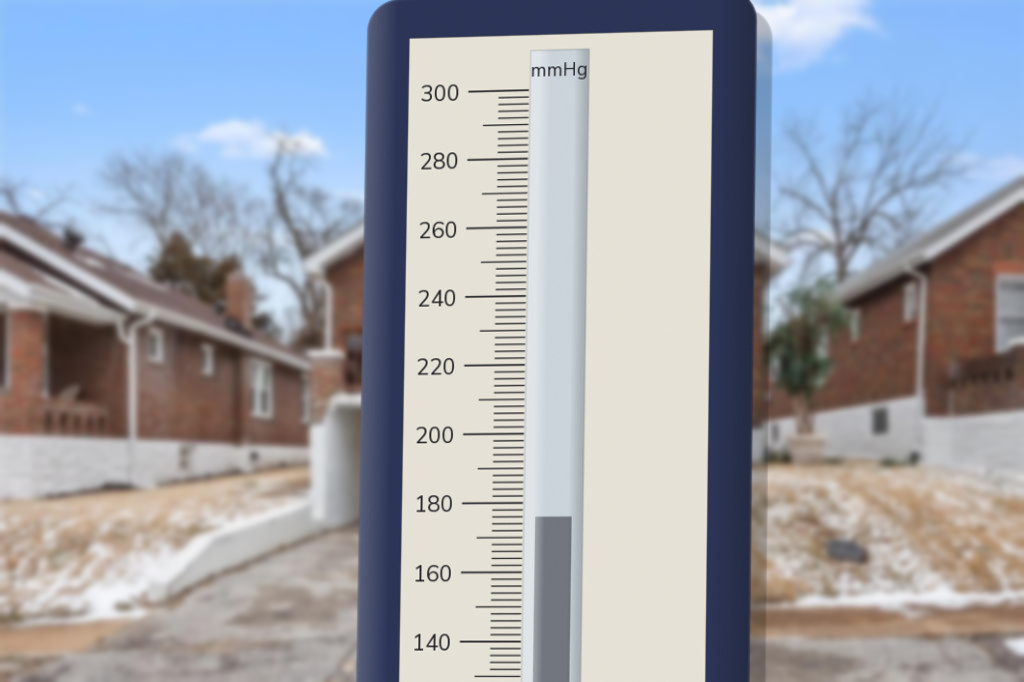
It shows value=176 unit=mmHg
